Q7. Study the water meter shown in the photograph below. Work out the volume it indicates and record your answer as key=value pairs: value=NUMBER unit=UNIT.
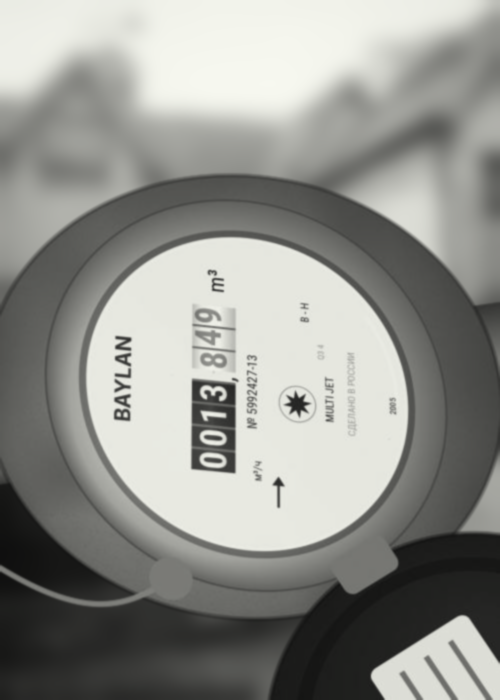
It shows value=13.849 unit=m³
